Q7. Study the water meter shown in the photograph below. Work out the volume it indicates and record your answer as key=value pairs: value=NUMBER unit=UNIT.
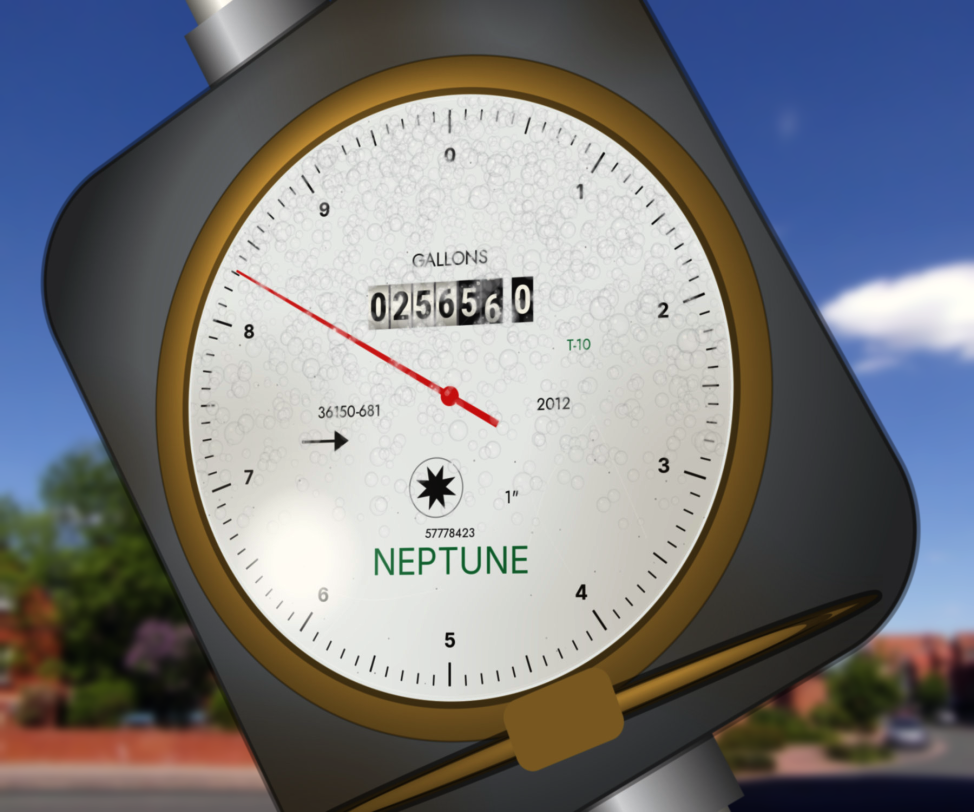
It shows value=256558.3 unit=gal
